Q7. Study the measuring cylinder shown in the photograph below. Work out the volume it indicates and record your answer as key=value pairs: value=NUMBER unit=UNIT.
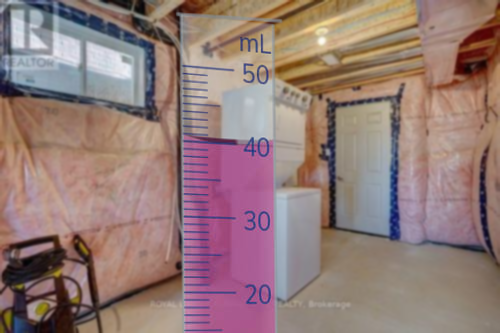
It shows value=40 unit=mL
